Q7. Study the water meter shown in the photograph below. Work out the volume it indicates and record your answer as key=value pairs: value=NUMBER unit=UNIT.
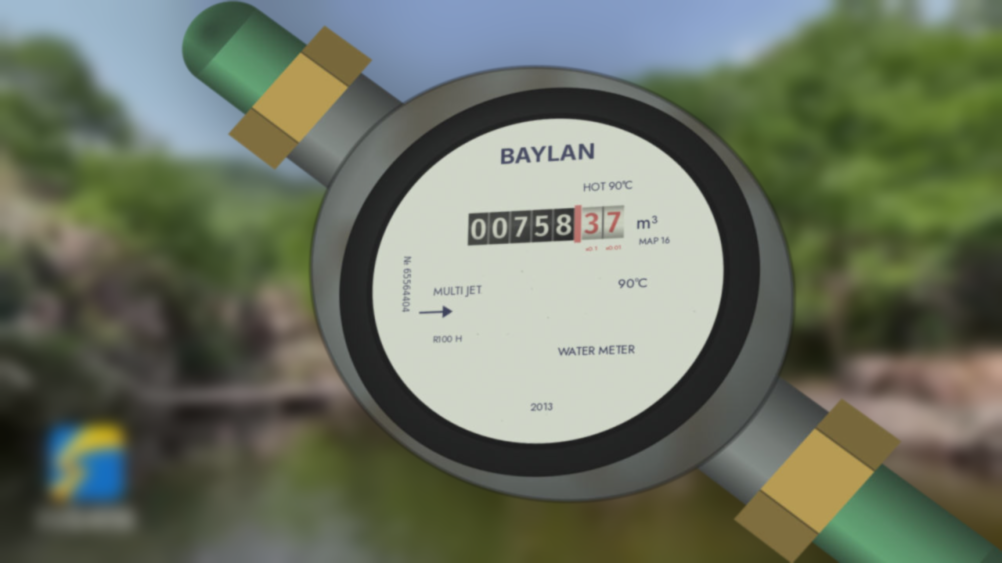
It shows value=758.37 unit=m³
